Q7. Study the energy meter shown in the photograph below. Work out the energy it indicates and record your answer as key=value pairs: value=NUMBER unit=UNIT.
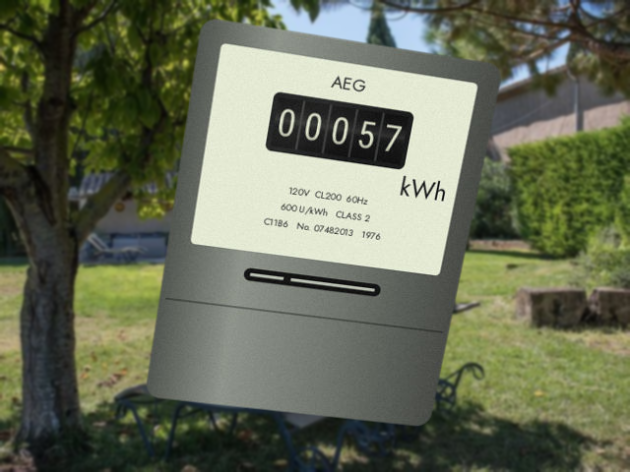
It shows value=57 unit=kWh
